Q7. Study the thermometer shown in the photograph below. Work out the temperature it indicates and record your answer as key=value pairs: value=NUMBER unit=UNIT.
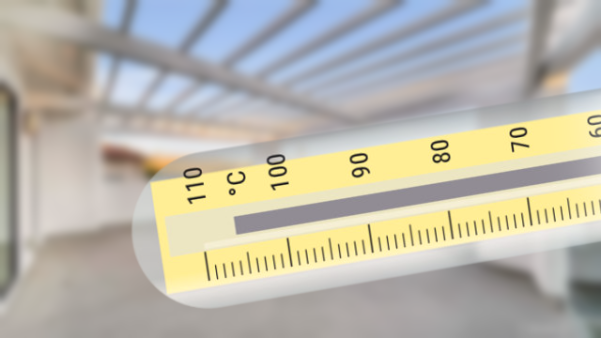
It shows value=106 unit=°C
